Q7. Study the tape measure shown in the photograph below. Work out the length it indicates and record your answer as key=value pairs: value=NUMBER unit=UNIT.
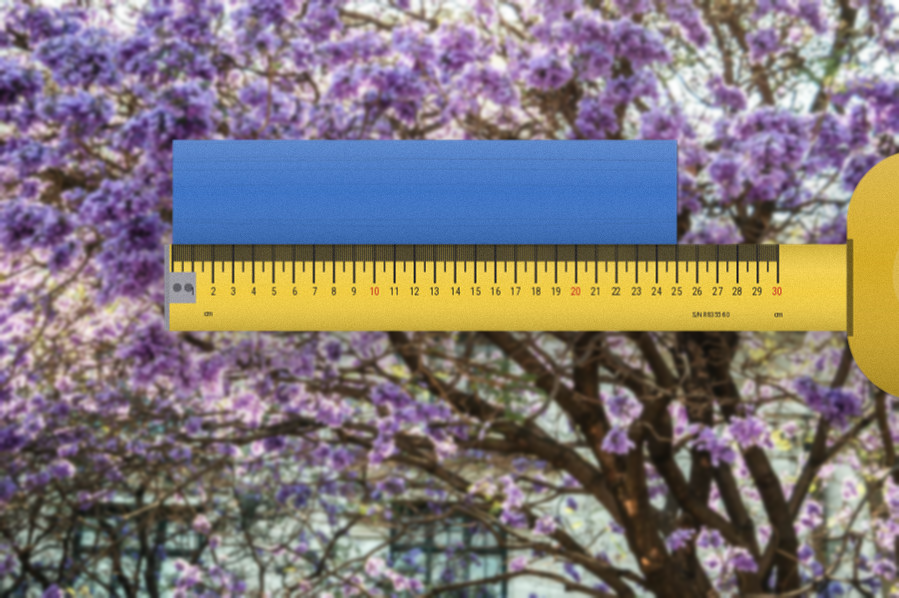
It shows value=25 unit=cm
